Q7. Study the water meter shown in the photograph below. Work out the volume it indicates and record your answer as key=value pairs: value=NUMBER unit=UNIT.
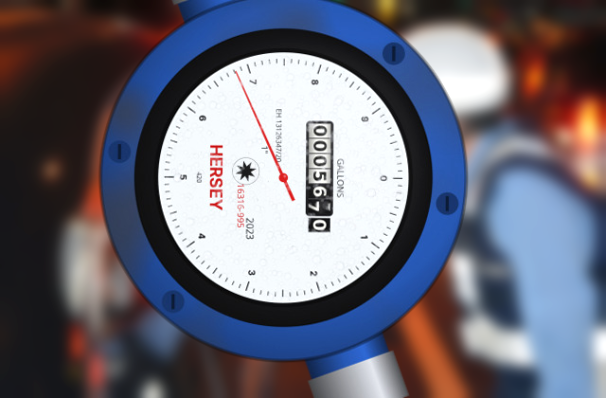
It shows value=5666.8 unit=gal
